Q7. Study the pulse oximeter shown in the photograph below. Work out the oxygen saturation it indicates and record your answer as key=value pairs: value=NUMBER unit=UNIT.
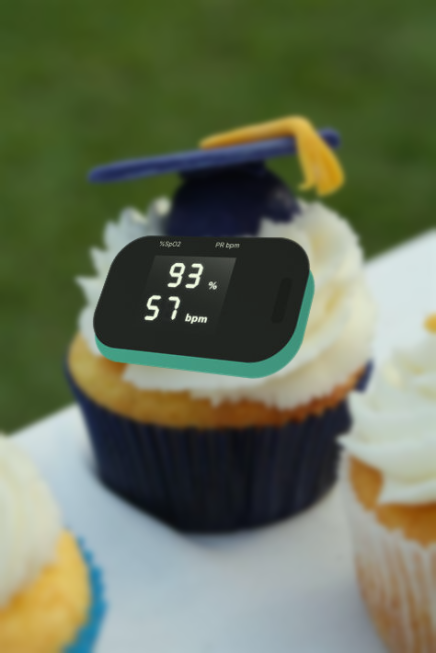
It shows value=93 unit=%
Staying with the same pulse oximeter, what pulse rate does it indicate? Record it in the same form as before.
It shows value=57 unit=bpm
